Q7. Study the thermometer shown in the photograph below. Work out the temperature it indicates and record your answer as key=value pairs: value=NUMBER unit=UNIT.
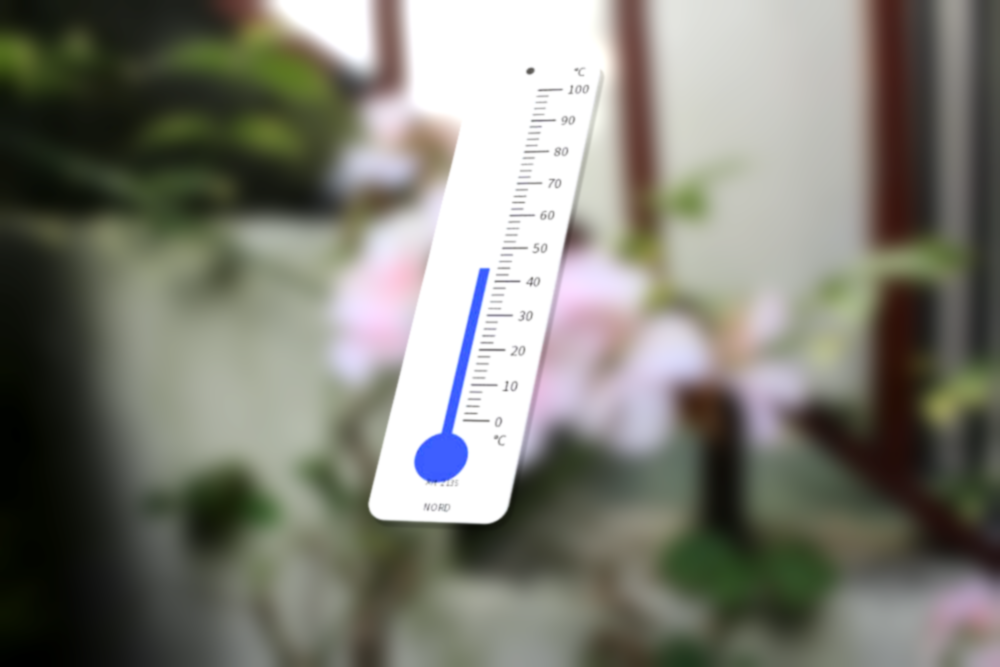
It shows value=44 unit=°C
